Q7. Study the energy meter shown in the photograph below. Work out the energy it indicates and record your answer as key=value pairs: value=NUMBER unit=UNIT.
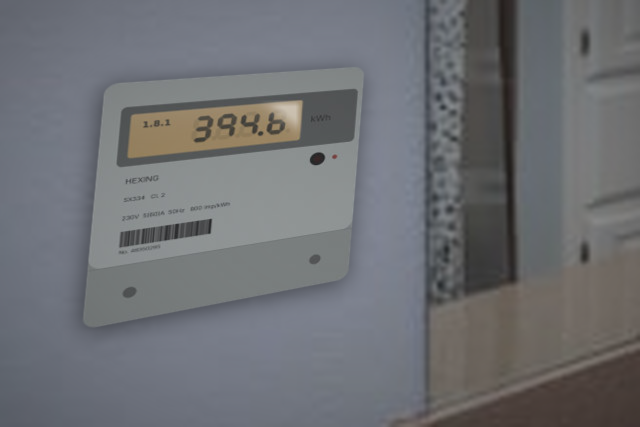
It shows value=394.6 unit=kWh
